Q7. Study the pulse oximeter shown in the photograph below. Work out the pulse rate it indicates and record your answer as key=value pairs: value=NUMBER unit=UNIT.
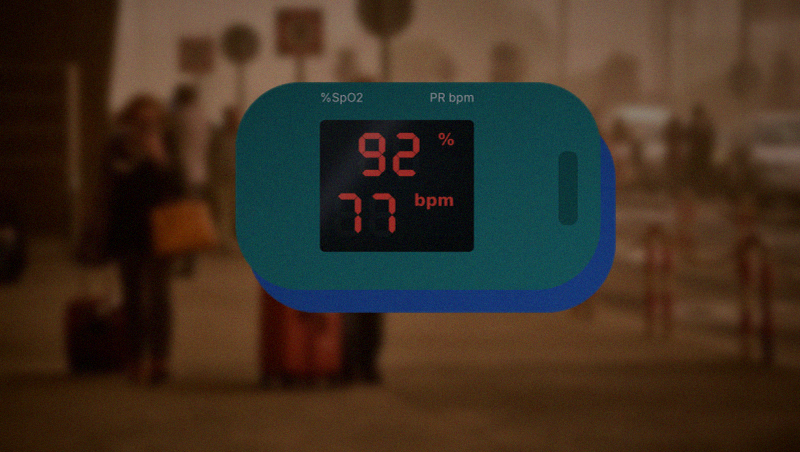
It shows value=77 unit=bpm
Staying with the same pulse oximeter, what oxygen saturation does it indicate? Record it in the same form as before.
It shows value=92 unit=%
